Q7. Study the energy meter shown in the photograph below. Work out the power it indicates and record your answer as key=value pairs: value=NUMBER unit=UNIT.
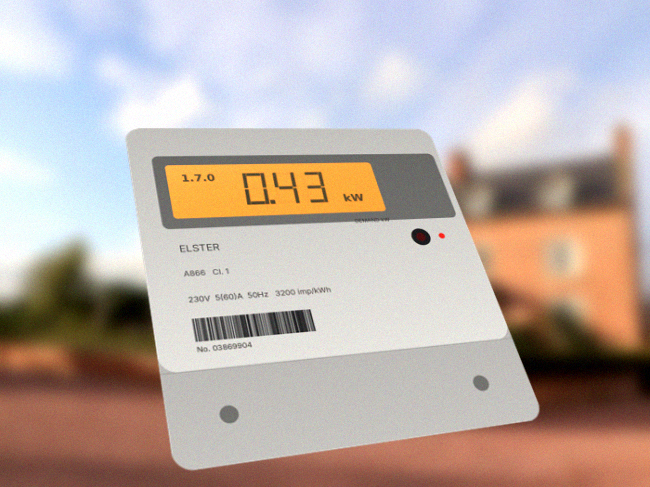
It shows value=0.43 unit=kW
